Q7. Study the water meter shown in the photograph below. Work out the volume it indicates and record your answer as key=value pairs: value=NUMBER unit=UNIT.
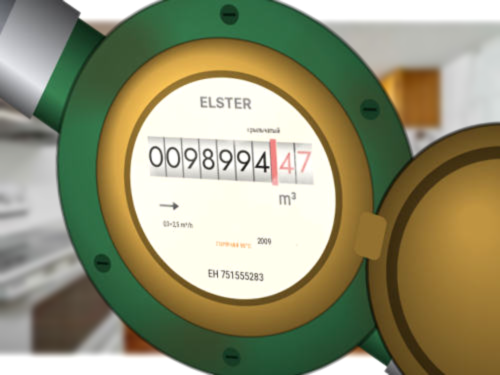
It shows value=98994.47 unit=m³
